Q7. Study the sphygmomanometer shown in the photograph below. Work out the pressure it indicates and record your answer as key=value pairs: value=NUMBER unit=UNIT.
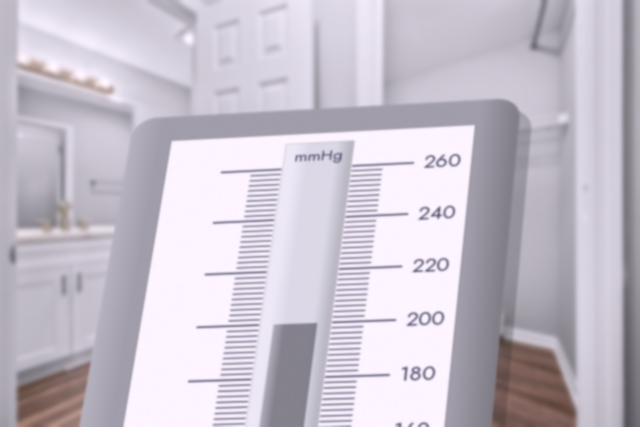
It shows value=200 unit=mmHg
